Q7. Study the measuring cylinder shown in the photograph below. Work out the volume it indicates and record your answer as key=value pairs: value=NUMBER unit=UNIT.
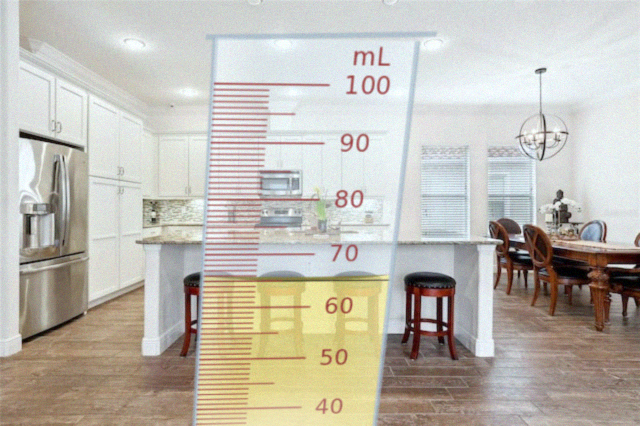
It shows value=65 unit=mL
